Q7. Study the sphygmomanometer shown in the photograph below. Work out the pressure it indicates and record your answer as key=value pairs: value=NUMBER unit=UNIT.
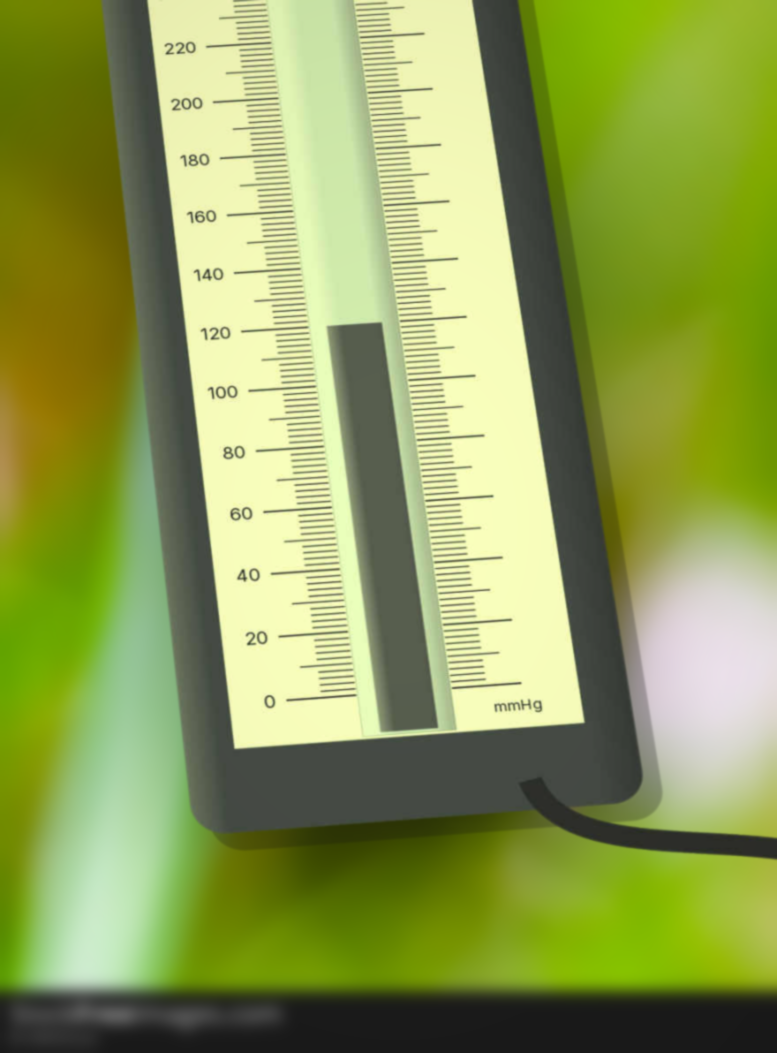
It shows value=120 unit=mmHg
